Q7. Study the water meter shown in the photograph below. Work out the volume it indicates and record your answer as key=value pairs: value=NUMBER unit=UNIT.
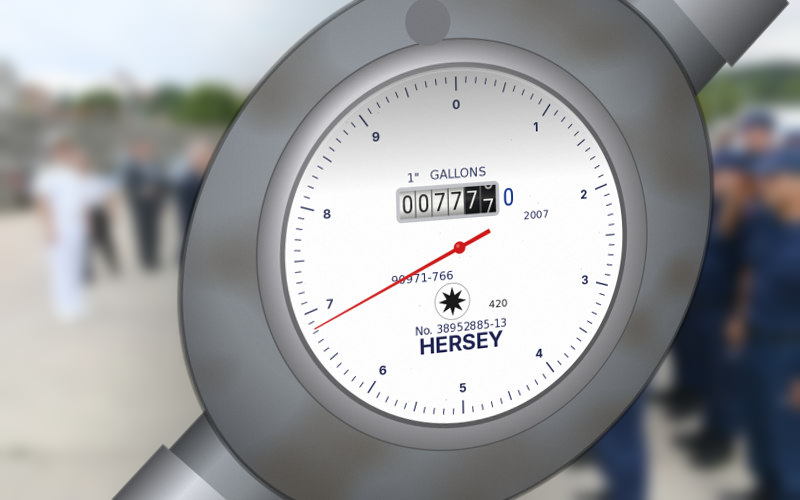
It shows value=77766.8 unit=gal
